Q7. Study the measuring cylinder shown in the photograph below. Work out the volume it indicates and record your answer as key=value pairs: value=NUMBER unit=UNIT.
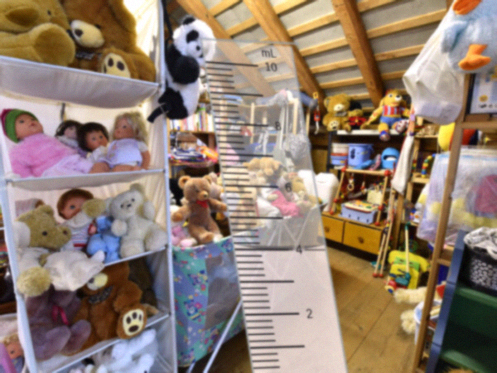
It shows value=4 unit=mL
